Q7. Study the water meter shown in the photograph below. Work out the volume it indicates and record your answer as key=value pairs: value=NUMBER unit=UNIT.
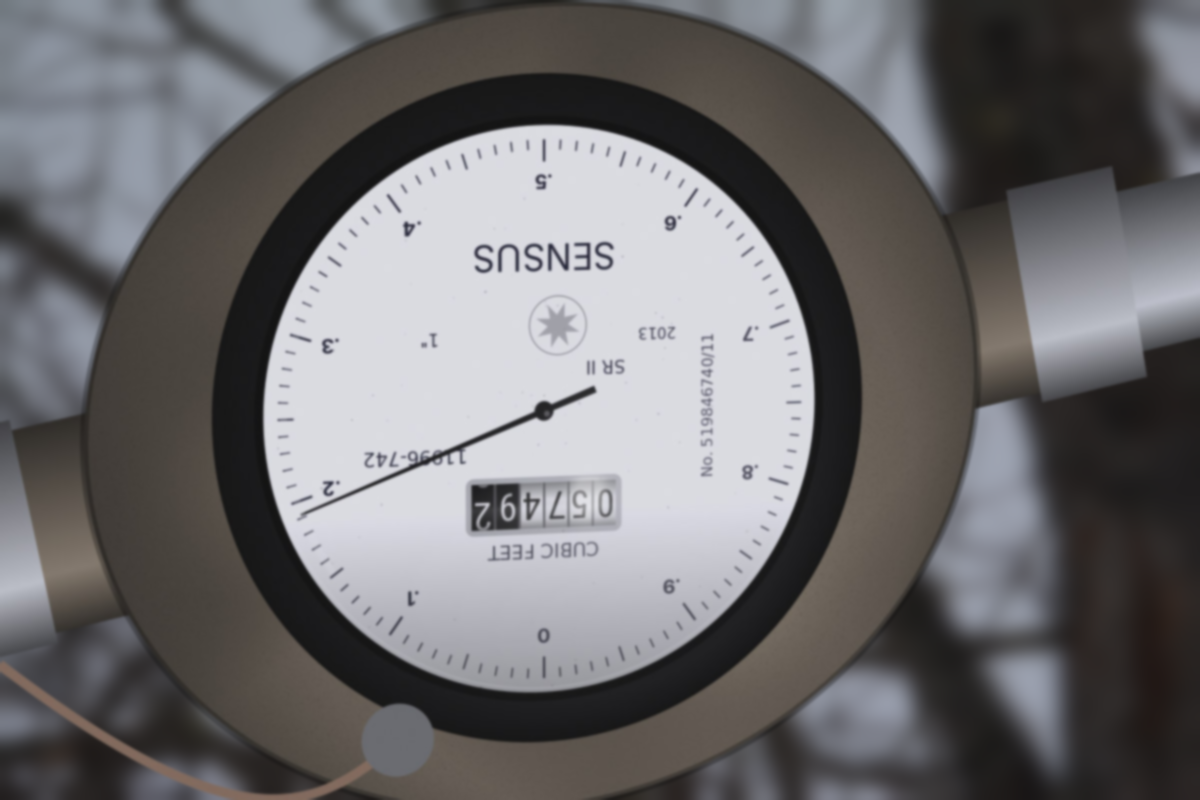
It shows value=57492.19 unit=ft³
